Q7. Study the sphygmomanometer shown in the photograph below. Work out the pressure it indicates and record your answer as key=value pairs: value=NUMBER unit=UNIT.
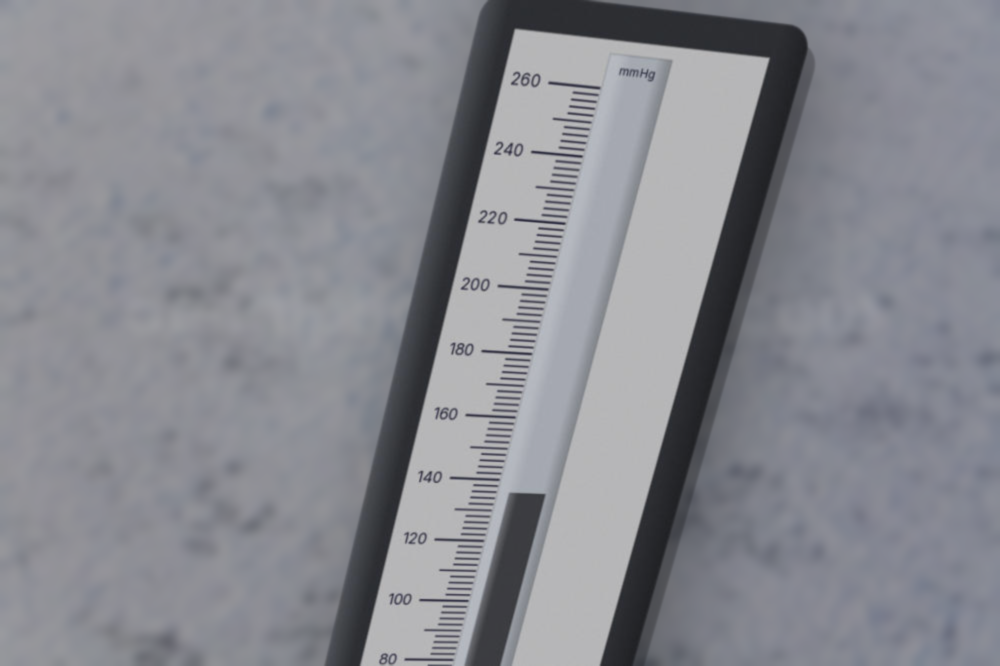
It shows value=136 unit=mmHg
